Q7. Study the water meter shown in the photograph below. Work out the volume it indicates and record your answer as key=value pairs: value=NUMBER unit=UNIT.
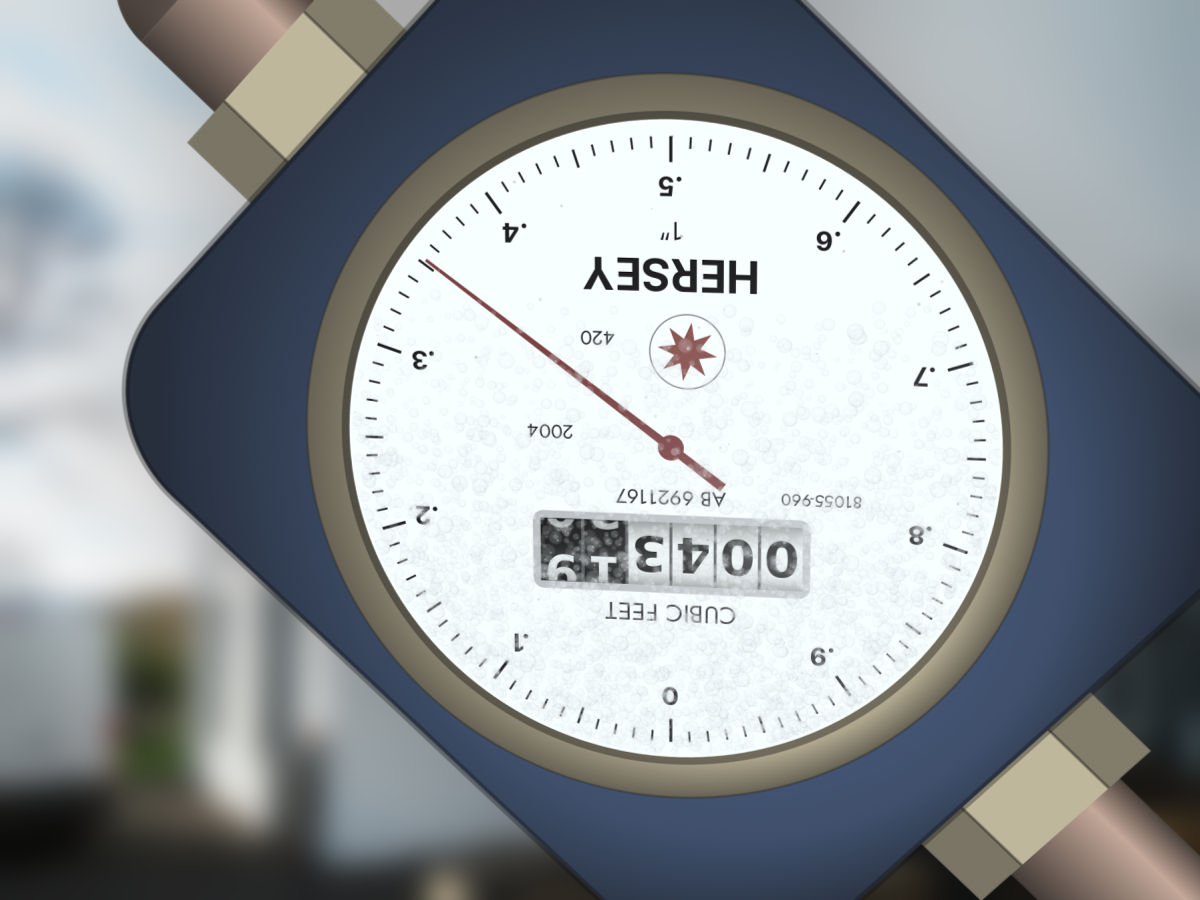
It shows value=4319.35 unit=ft³
